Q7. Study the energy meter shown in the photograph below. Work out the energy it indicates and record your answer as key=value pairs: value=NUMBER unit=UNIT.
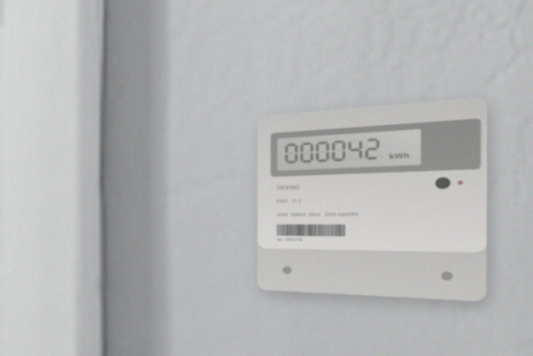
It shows value=42 unit=kWh
